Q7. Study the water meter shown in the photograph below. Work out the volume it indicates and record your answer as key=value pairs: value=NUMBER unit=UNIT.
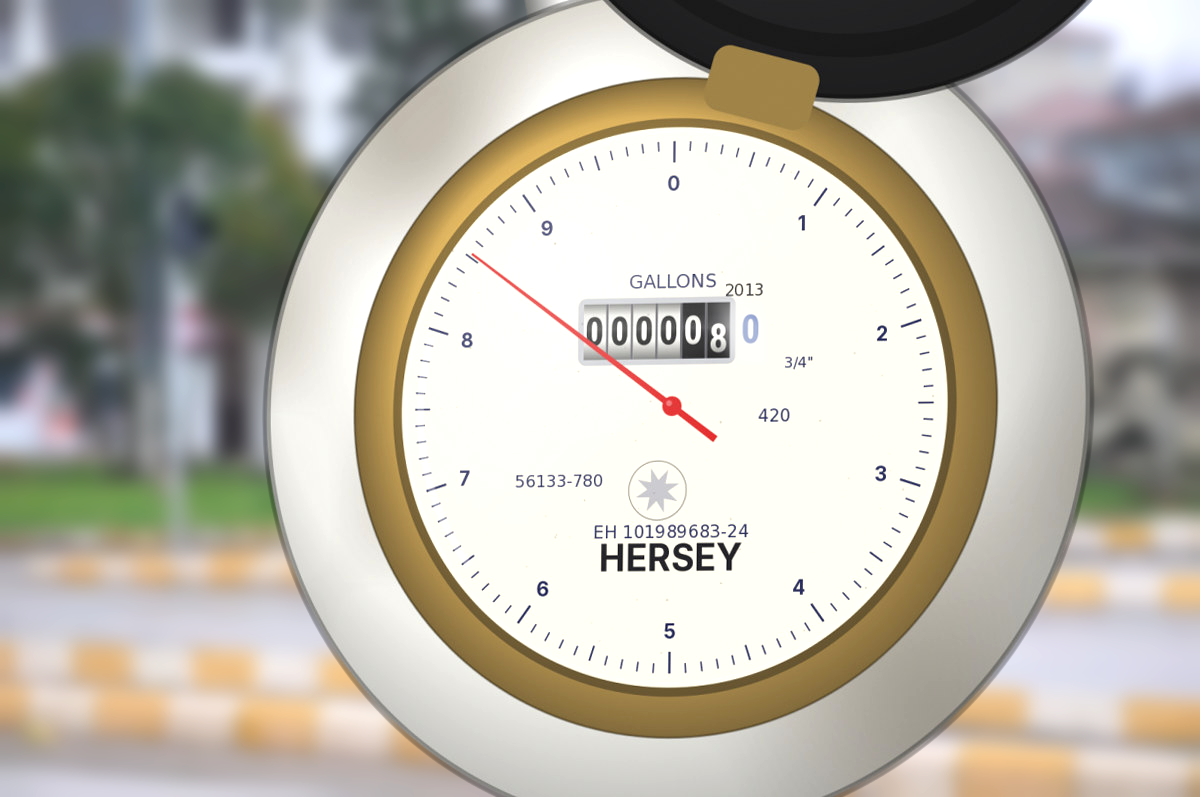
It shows value=78.5 unit=gal
